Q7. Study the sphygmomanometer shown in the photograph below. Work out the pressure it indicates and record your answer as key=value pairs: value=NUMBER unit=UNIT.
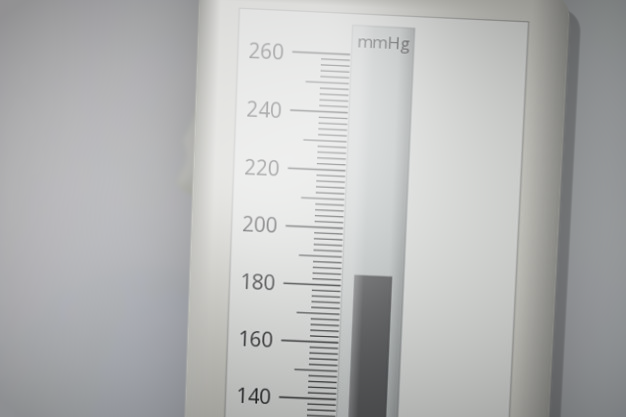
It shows value=184 unit=mmHg
